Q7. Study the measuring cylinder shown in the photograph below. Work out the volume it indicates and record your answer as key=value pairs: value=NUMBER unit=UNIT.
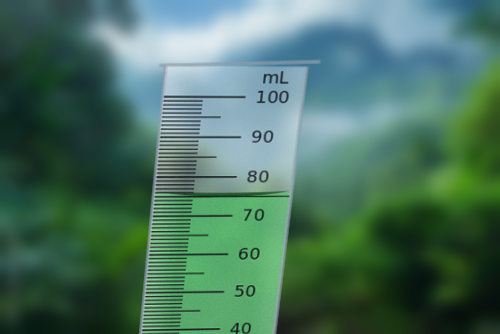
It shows value=75 unit=mL
